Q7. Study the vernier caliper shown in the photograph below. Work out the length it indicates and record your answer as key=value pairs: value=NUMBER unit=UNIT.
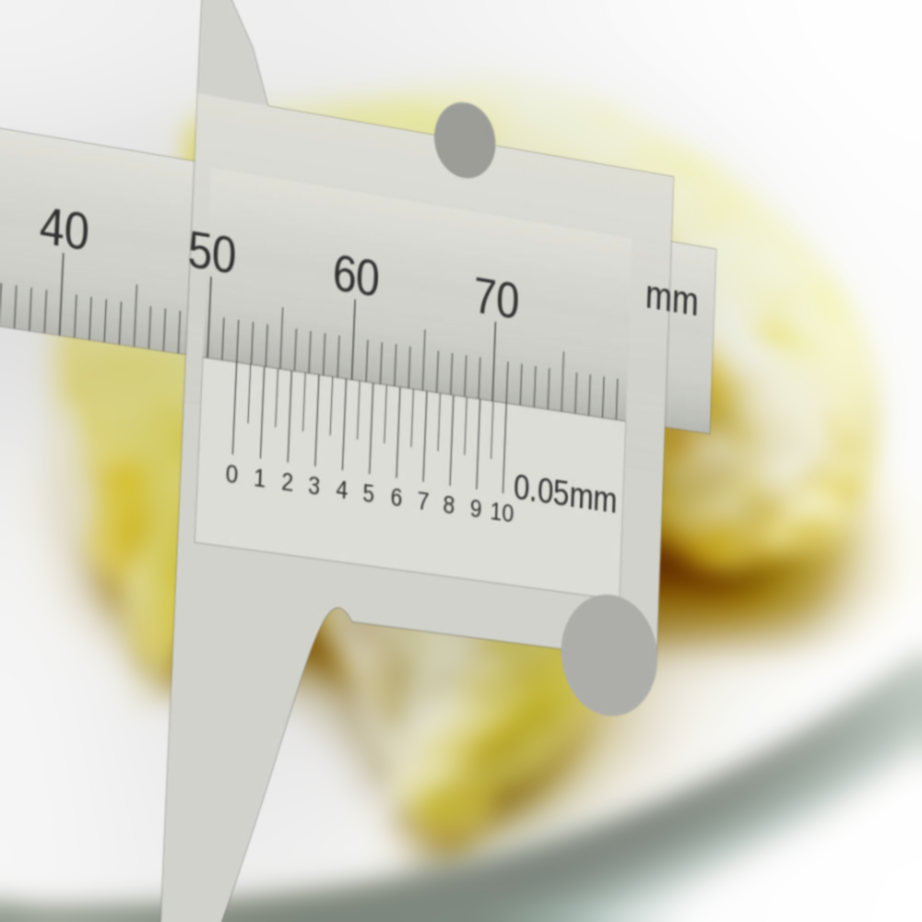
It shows value=52.0 unit=mm
